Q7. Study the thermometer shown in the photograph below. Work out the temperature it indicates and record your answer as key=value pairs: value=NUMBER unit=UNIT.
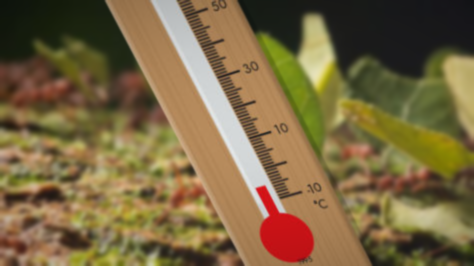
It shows value=-5 unit=°C
